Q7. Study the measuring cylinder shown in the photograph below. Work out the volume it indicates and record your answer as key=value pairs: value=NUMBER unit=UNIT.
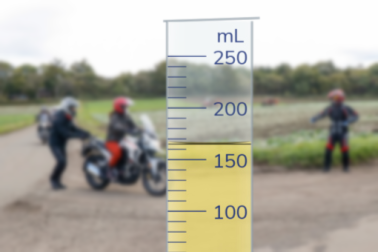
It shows value=165 unit=mL
